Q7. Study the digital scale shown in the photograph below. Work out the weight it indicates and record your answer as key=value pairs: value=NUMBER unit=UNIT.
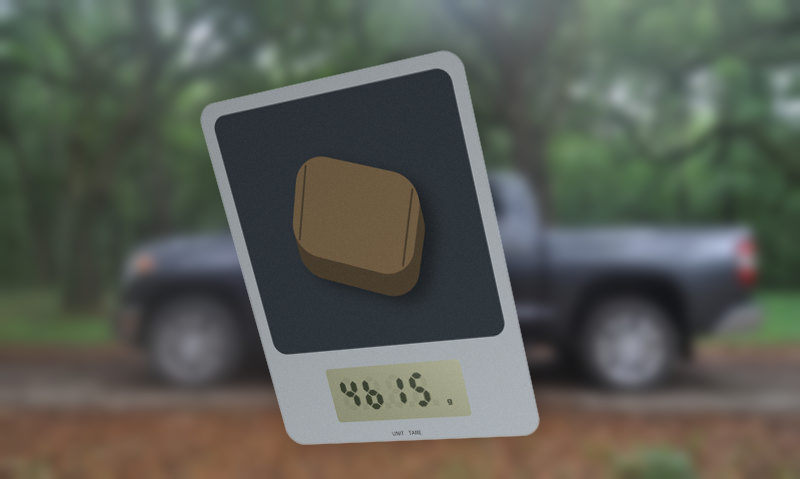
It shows value=4615 unit=g
